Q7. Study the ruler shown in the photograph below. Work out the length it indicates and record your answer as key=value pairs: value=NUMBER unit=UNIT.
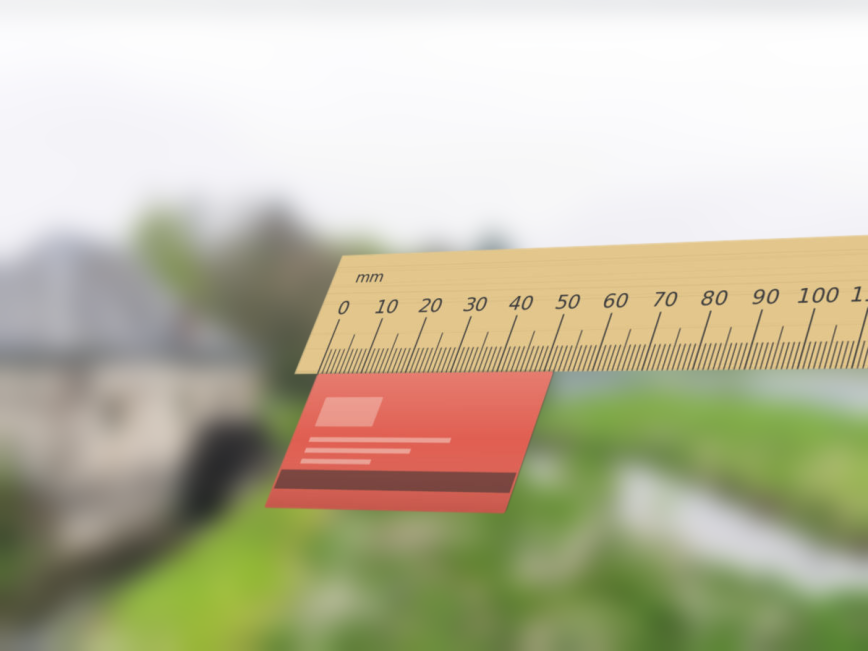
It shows value=52 unit=mm
